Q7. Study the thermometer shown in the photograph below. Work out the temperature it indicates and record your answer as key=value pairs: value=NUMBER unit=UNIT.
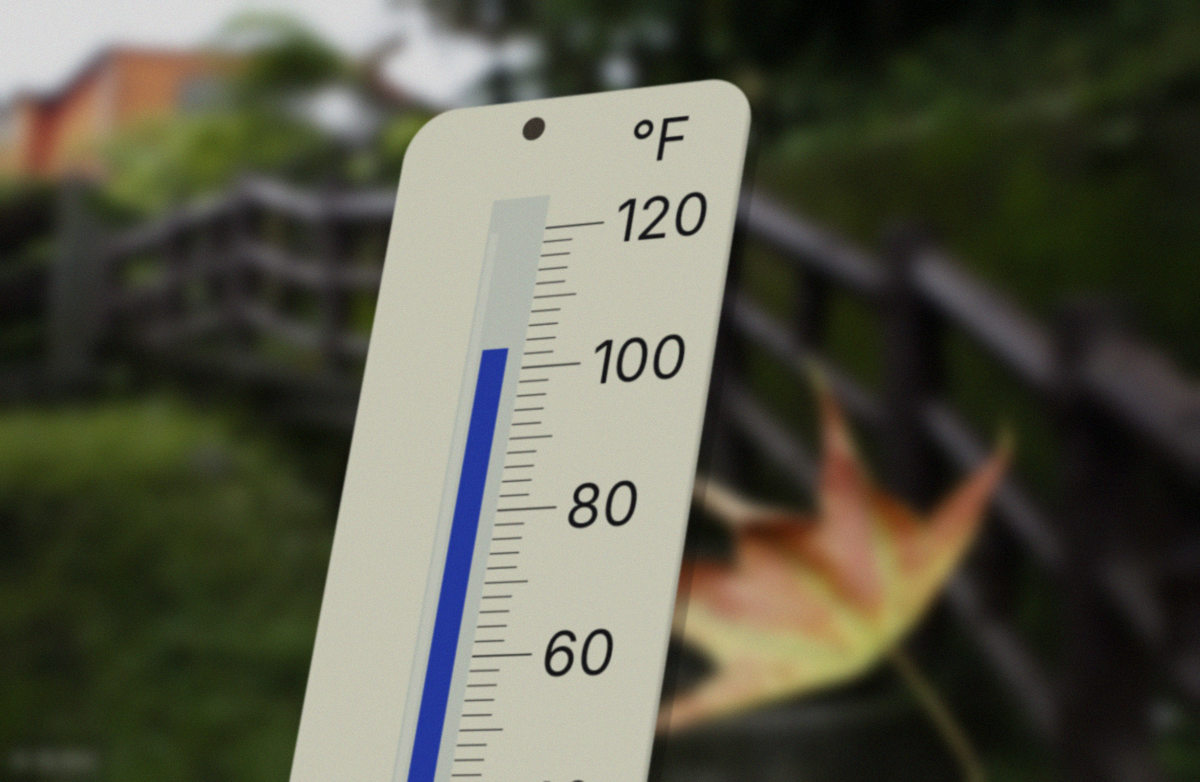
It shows value=103 unit=°F
